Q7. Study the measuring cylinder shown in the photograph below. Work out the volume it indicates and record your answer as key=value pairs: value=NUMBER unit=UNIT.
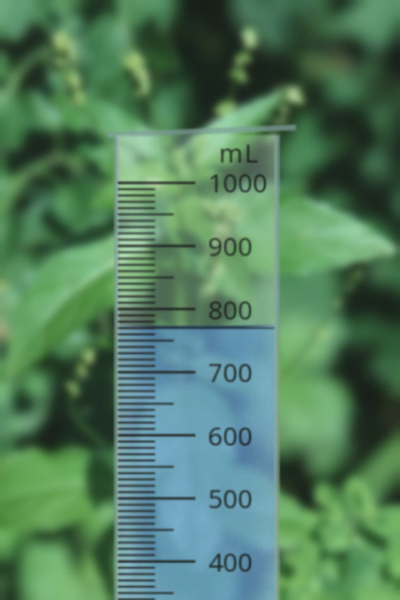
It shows value=770 unit=mL
